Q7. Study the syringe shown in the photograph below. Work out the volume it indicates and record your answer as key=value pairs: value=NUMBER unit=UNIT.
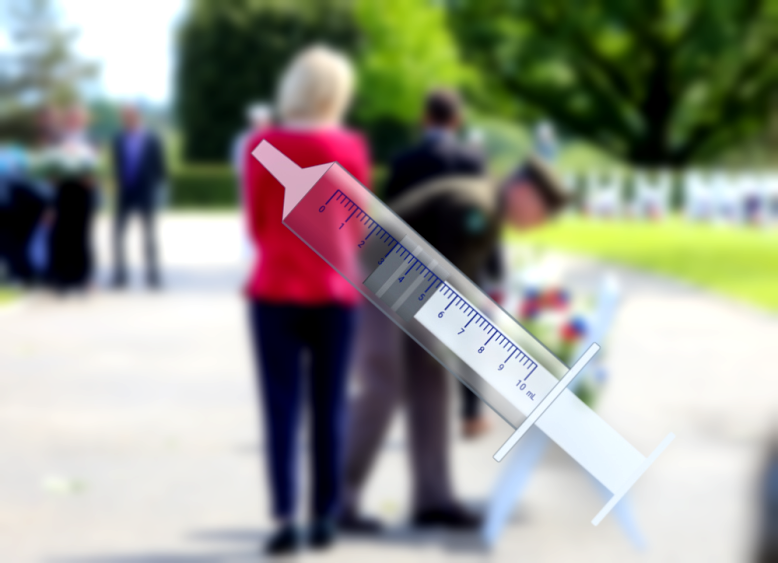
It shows value=3 unit=mL
